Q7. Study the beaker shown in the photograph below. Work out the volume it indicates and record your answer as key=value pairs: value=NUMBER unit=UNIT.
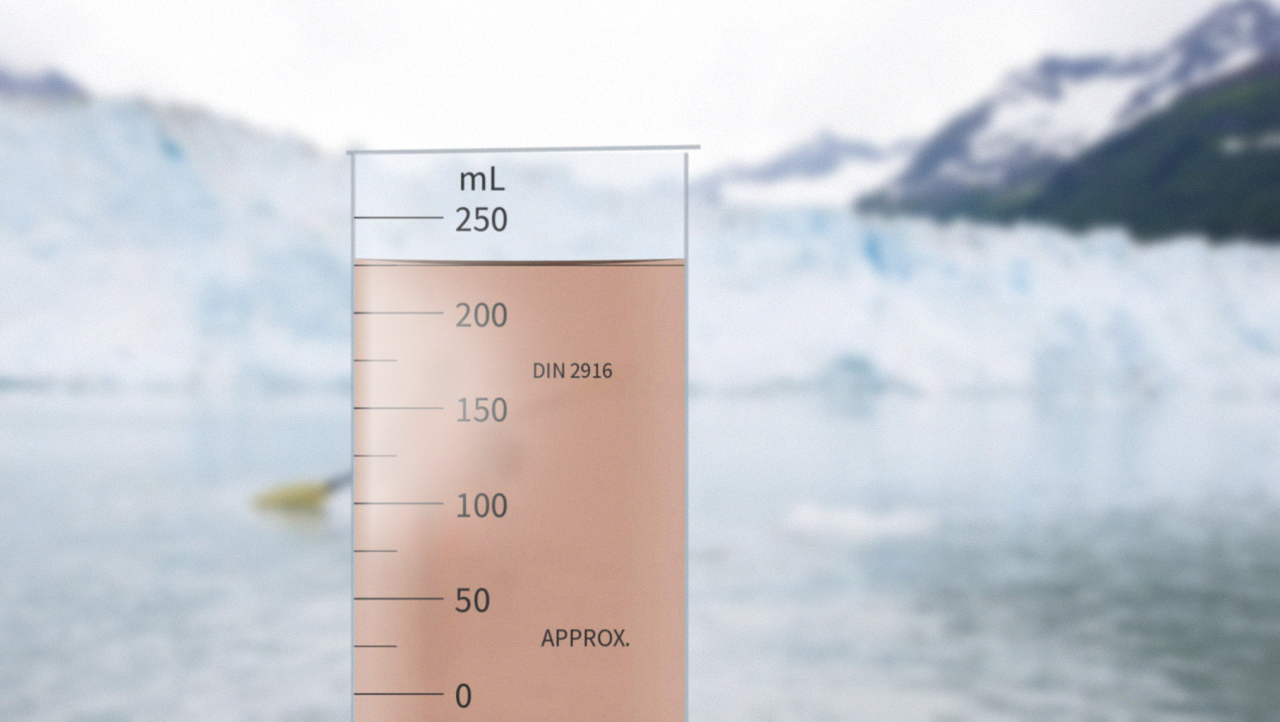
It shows value=225 unit=mL
